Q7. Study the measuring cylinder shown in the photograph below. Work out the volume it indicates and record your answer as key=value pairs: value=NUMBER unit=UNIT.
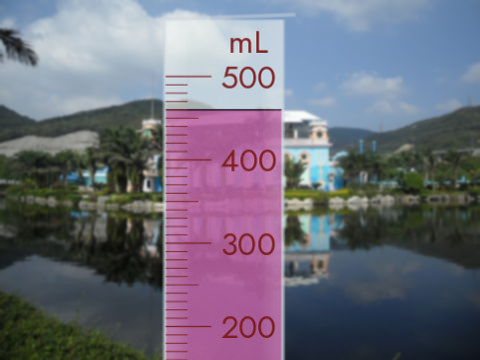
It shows value=460 unit=mL
